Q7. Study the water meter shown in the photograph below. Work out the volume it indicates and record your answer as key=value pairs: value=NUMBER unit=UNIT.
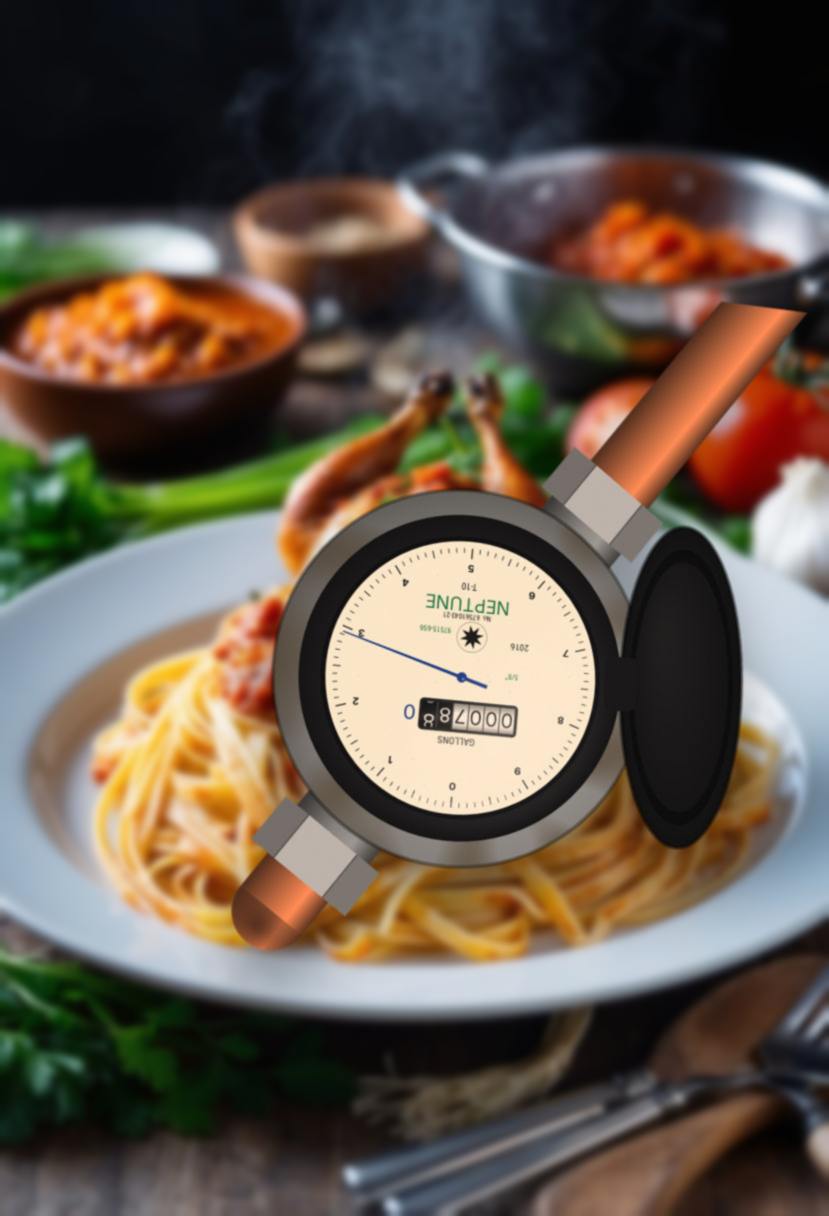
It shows value=7882.9 unit=gal
